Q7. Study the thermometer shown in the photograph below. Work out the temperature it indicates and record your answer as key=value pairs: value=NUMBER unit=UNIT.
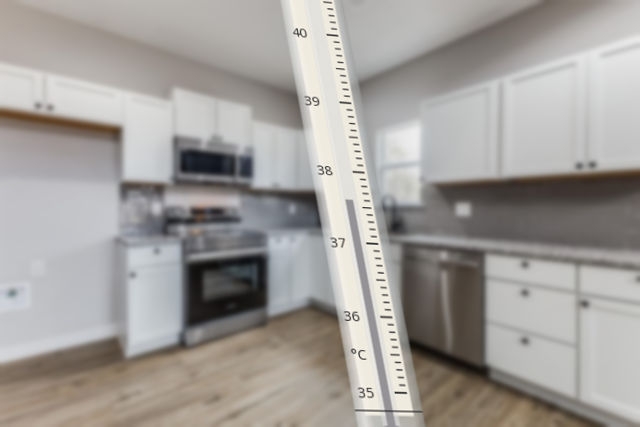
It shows value=37.6 unit=°C
